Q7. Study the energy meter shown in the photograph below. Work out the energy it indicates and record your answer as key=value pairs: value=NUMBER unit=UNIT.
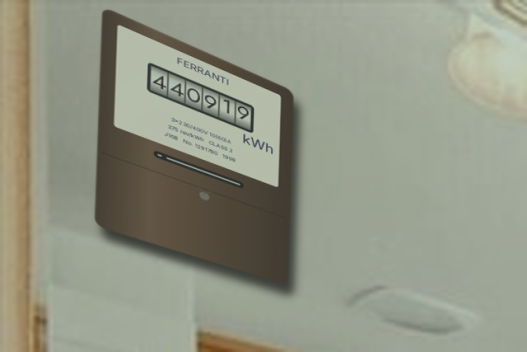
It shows value=440919 unit=kWh
